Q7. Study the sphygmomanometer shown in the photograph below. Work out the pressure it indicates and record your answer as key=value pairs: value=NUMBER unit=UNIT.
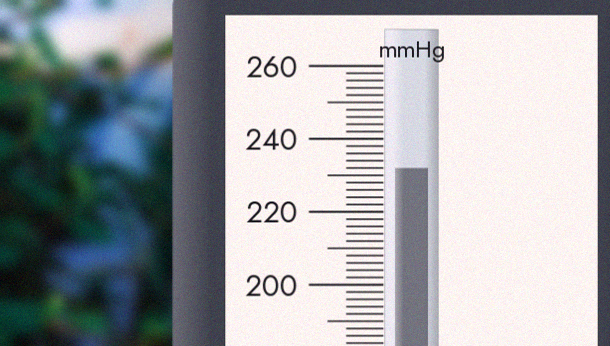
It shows value=232 unit=mmHg
